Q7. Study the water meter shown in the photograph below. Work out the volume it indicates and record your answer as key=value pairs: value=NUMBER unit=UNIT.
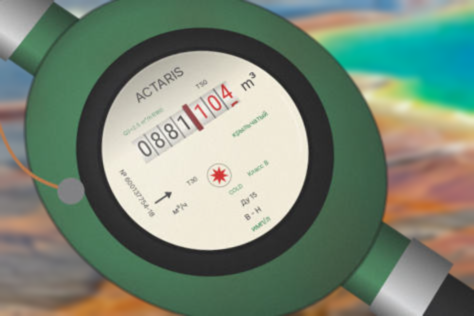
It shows value=881.104 unit=m³
